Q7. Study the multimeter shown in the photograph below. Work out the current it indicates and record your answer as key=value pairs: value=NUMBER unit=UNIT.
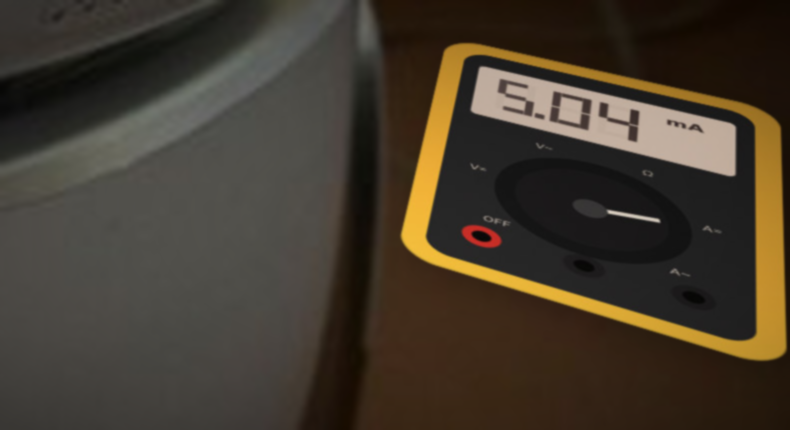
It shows value=5.04 unit=mA
